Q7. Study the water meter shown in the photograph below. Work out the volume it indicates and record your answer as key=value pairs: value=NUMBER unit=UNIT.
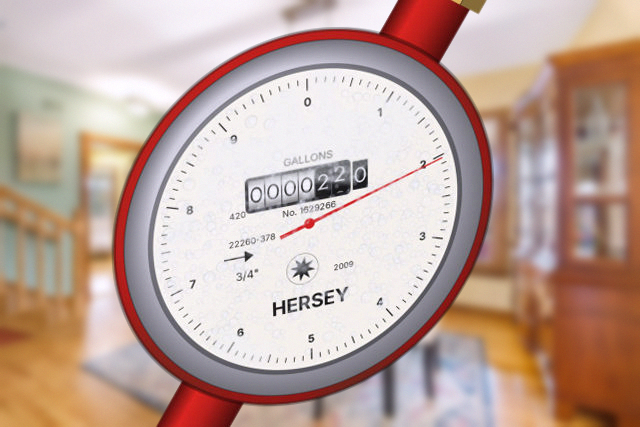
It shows value=222.0 unit=gal
